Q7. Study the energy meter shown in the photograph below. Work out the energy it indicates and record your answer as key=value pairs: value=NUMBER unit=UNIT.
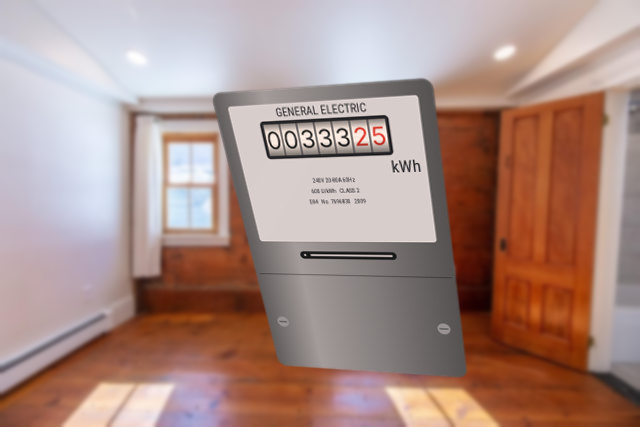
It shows value=333.25 unit=kWh
